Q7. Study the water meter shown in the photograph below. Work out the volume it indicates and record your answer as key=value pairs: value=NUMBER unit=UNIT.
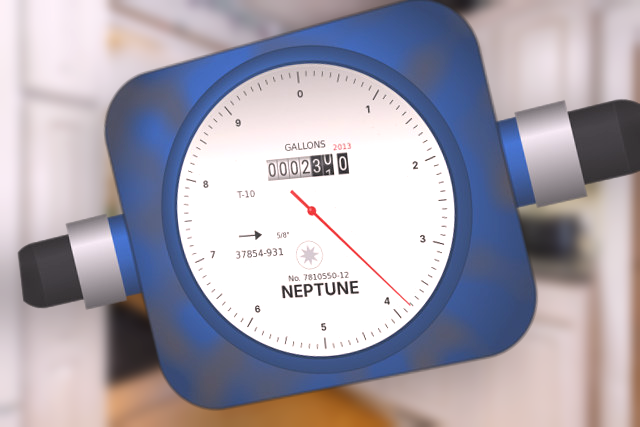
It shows value=2303.8 unit=gal
